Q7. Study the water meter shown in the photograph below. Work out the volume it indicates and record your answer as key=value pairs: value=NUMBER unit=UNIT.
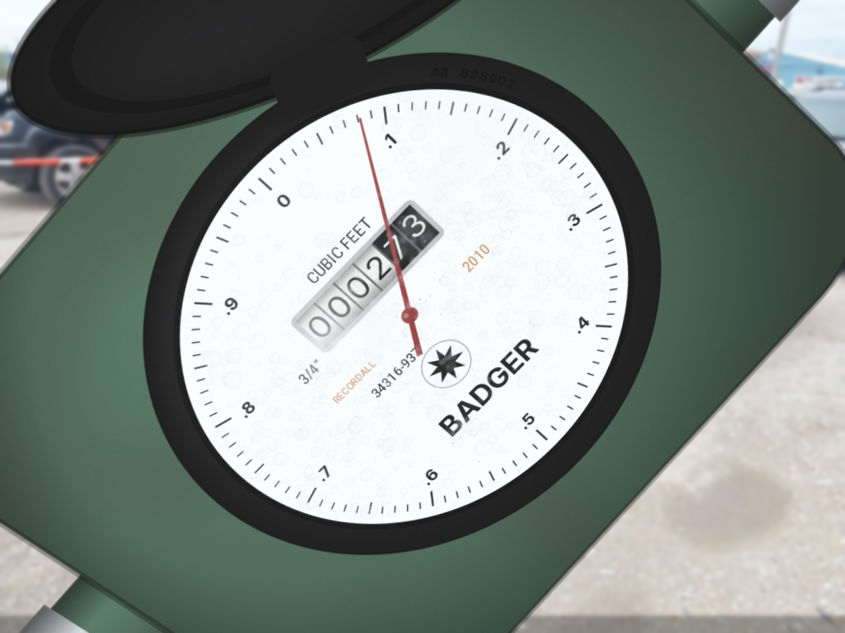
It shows value=273.08 unit=ft³
